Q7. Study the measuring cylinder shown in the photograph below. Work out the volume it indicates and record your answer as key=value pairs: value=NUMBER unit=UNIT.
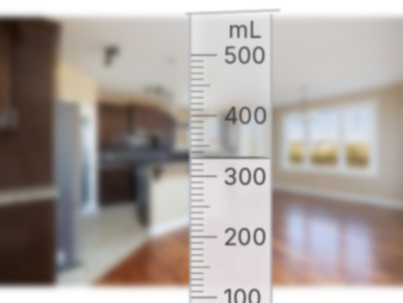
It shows value=330 unit=mL
